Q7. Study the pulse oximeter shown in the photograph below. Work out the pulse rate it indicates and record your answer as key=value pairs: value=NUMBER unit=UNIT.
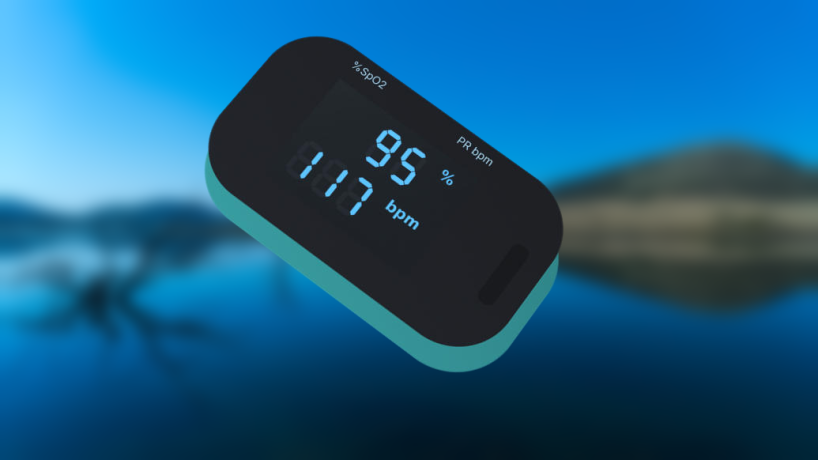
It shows value=117 unit=bpm
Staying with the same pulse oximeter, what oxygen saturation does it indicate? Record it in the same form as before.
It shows value=95 unit=%
